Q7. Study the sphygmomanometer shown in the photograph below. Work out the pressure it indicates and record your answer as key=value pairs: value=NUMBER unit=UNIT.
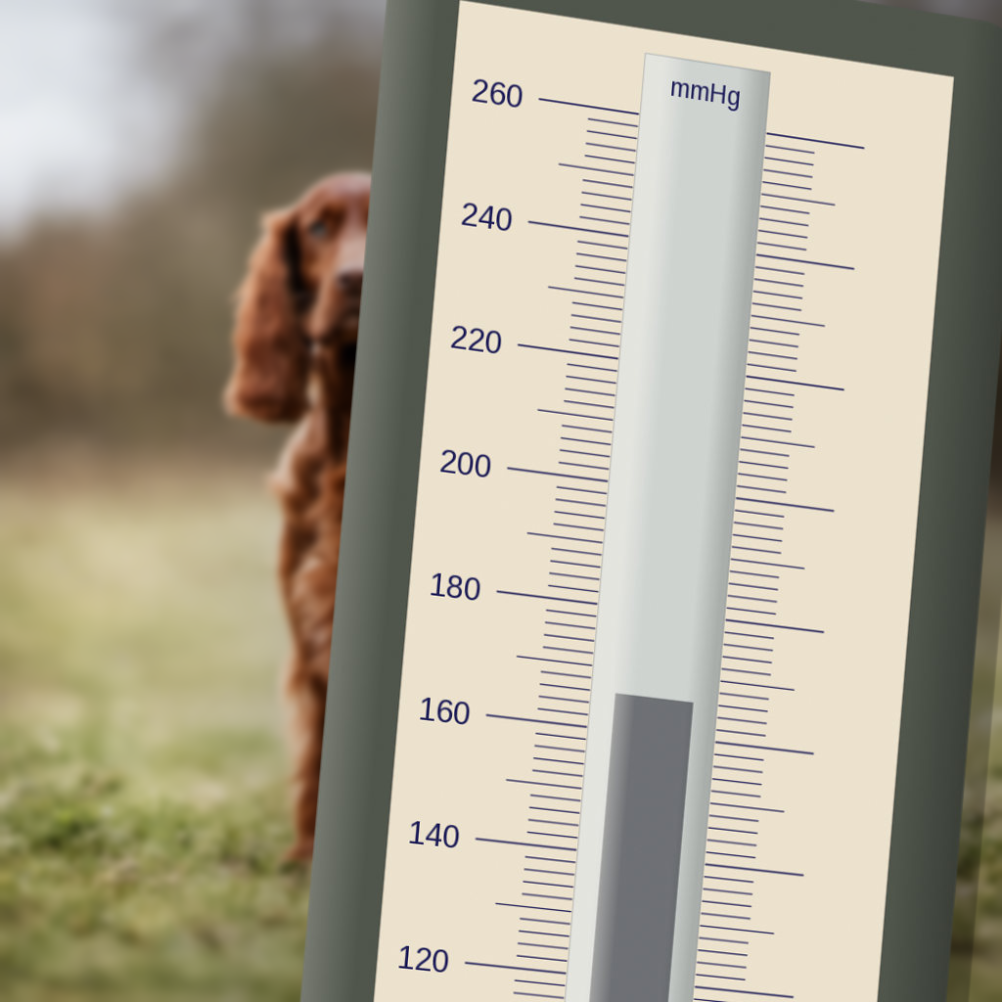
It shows value=166 unit=mmHg
